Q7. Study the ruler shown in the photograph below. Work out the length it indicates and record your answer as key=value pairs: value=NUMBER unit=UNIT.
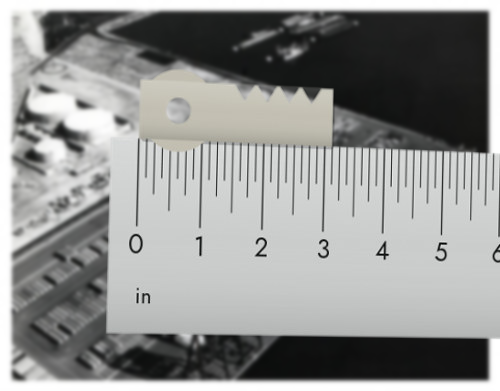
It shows value=3.125 unit=in
